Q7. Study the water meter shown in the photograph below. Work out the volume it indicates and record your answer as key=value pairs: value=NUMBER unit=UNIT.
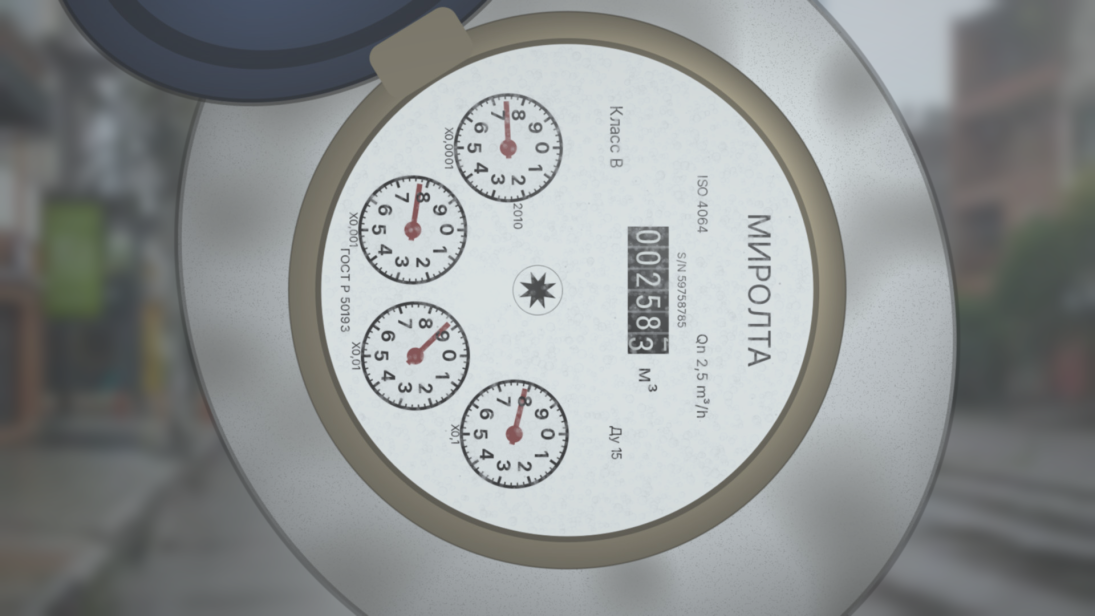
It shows value=2582.7877 unit=m³
